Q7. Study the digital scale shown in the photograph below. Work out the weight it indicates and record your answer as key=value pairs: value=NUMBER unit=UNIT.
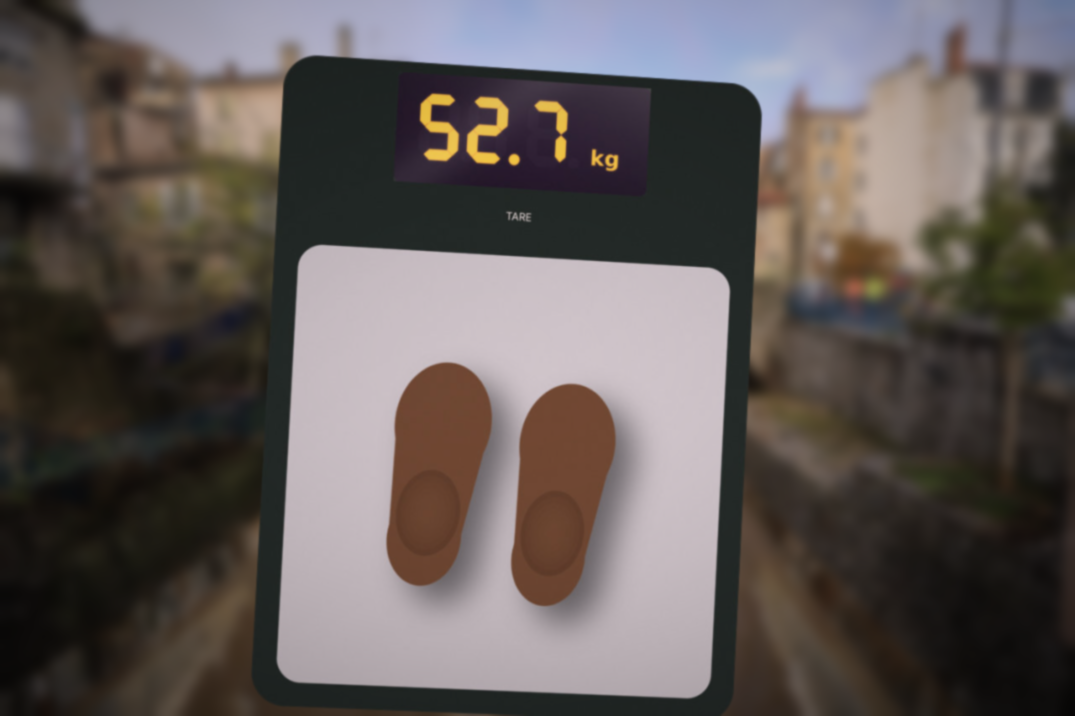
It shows value=52.7 unit=kg
